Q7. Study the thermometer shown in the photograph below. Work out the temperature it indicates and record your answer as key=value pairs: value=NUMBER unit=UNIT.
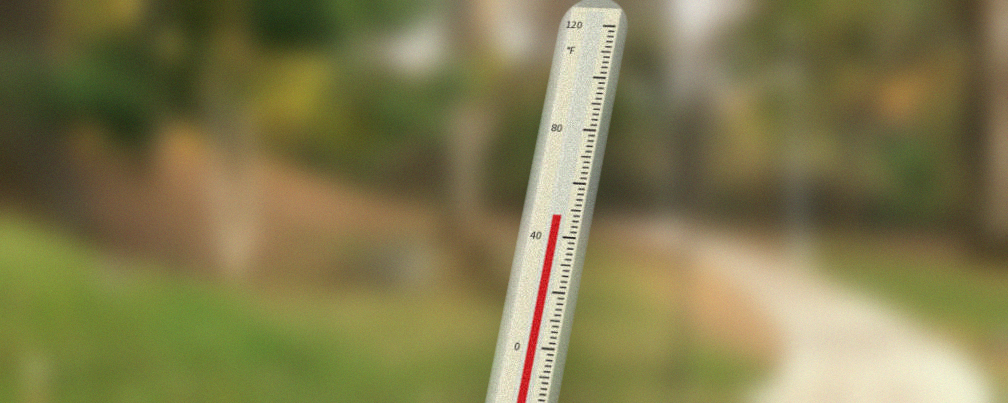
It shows value=48 unit=°F
